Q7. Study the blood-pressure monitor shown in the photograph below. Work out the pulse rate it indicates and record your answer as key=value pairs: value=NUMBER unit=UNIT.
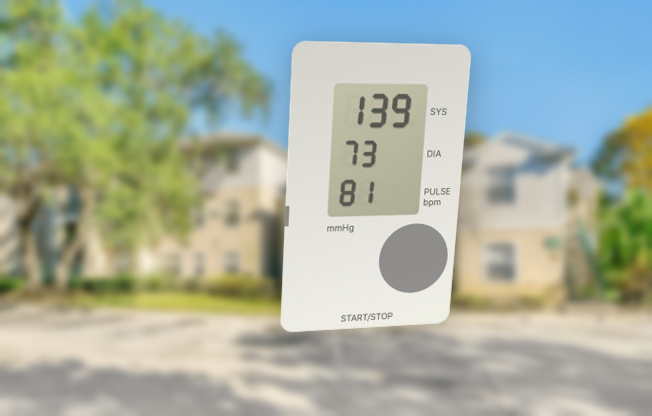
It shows value=81 unit=bpm
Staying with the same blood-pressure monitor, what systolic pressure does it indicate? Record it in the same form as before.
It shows value=139 unit=mmHg
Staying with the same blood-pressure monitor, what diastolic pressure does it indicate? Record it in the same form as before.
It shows value=73 unit=mmHg
